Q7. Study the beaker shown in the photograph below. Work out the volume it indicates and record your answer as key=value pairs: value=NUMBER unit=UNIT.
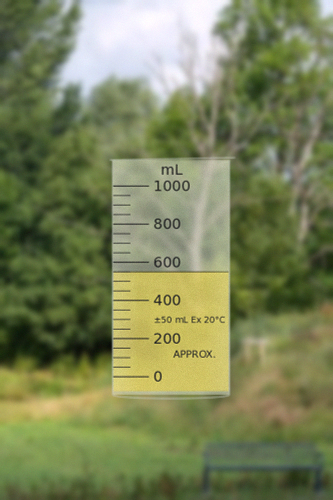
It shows value=550 unit=mL
